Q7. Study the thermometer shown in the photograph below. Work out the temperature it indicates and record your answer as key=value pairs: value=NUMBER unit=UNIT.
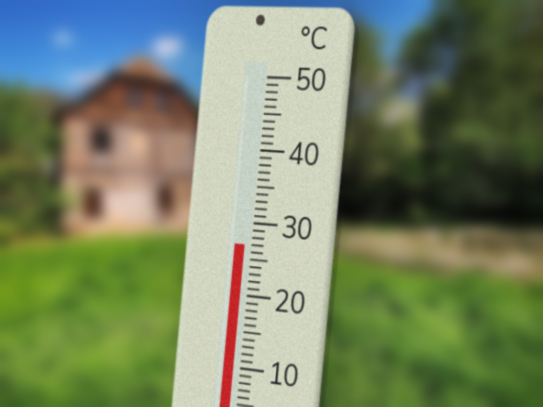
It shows value=27 unit=°C
